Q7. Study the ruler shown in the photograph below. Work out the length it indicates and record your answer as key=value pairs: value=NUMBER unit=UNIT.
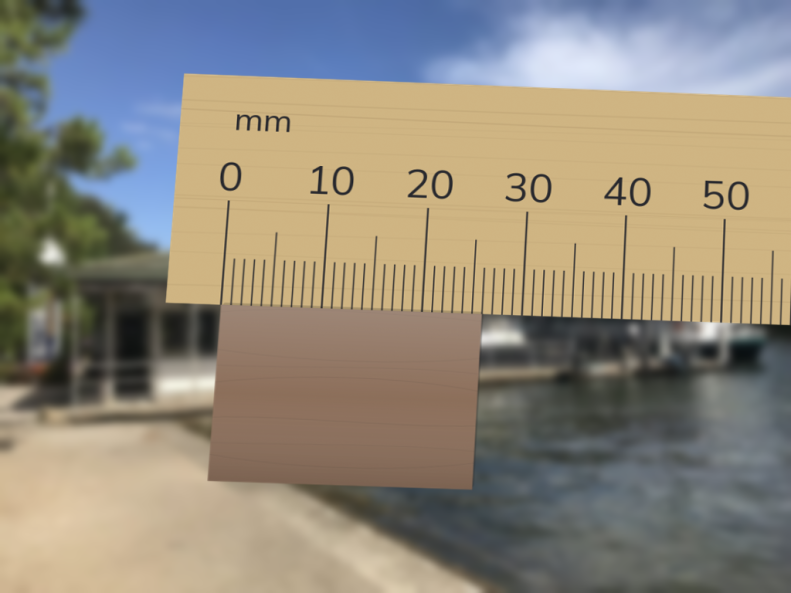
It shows value=26 unit=mm
